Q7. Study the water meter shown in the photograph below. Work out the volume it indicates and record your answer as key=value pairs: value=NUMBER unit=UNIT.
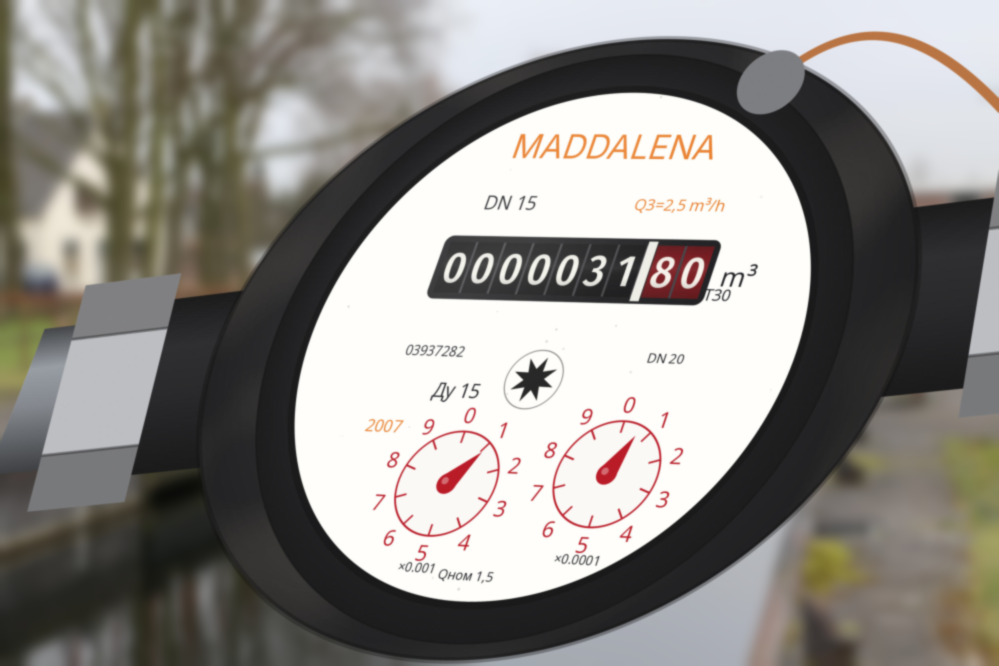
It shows value=31.8010 unit=m³
